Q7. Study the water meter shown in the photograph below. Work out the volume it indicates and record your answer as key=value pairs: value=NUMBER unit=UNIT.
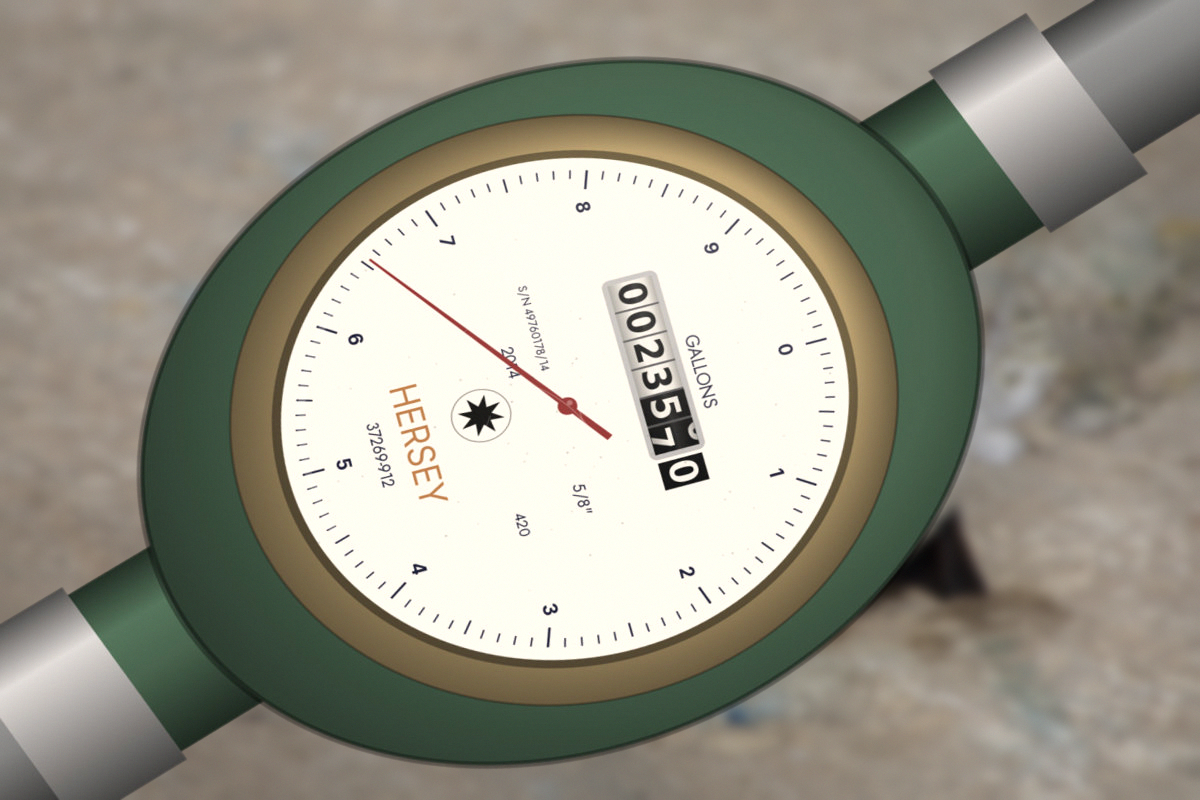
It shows value=23566.5 unit=gal
